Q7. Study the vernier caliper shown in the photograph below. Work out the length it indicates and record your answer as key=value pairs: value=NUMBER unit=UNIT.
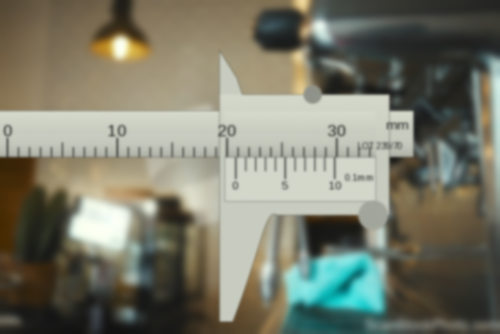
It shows value=20.8 unit=mm
